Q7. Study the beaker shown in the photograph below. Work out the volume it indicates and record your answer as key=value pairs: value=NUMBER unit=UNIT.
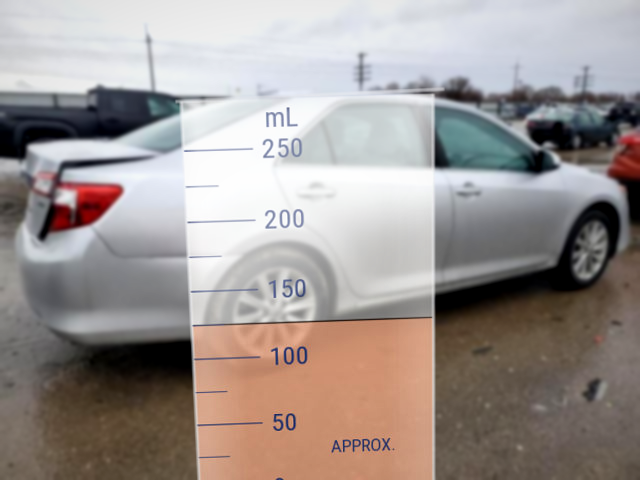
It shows value=125 unit=mL
